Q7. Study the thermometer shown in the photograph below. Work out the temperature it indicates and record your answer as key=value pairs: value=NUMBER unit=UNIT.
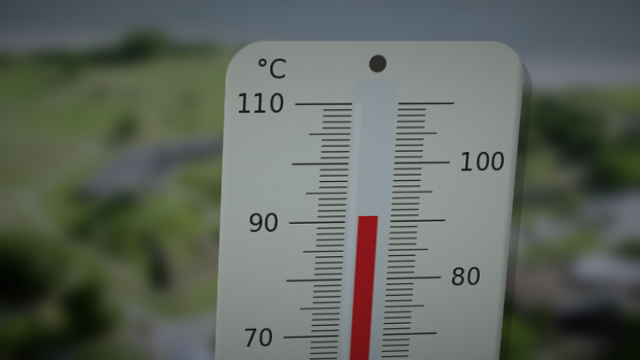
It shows value=91 unit=°C
